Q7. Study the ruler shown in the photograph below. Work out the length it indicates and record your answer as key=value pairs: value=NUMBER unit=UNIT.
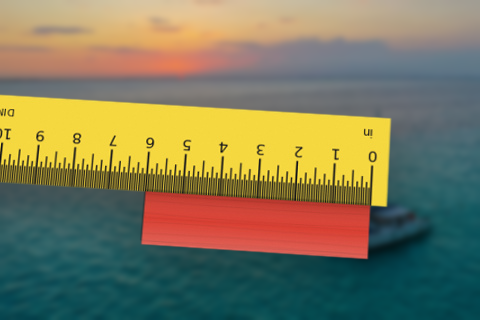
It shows value=6 unit=in
